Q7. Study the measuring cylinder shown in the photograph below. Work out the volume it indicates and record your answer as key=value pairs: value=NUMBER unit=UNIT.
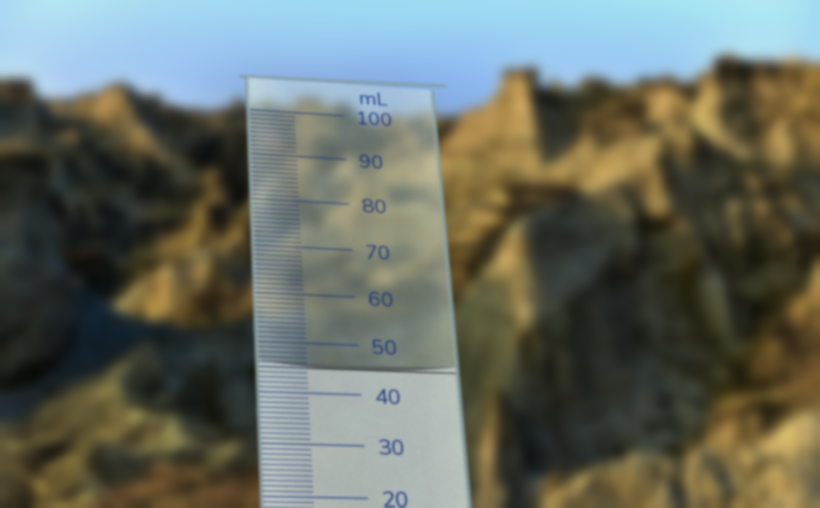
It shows value=45 unit=mL
